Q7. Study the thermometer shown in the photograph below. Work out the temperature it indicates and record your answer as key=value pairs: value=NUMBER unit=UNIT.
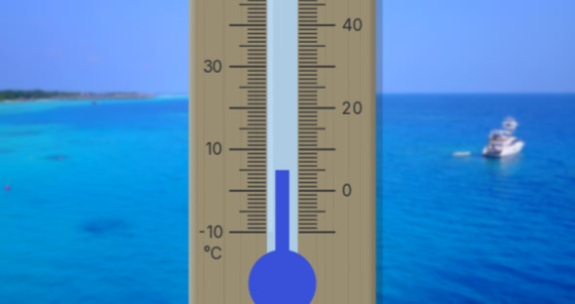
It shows value=5 unit=°C
